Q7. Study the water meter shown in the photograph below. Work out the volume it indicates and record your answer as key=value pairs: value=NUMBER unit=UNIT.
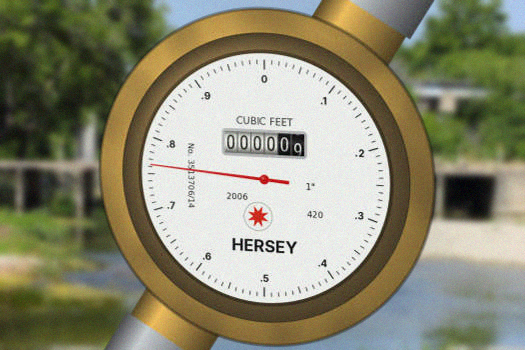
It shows value=8.76 unit=ft³
